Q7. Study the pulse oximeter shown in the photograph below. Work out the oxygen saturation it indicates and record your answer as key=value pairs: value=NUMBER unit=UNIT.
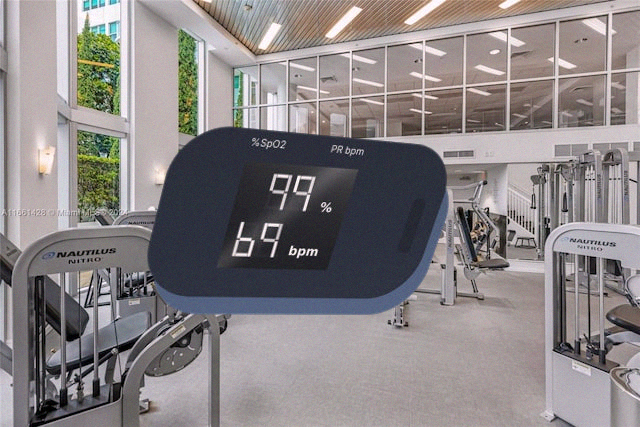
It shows value=99 unit=%
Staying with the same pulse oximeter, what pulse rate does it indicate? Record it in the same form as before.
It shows value=69 unit=bpm
